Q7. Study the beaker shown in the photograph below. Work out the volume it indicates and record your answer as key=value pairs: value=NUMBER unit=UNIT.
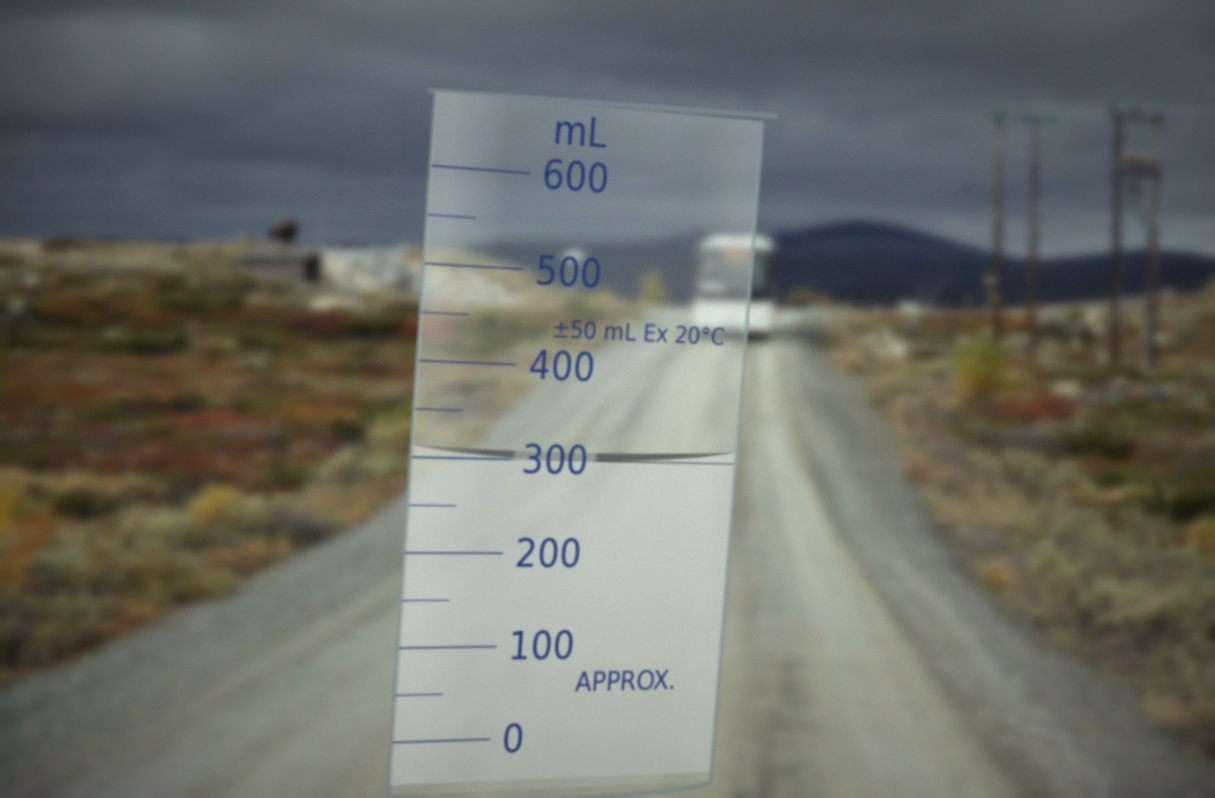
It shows value=300 unit=mL
